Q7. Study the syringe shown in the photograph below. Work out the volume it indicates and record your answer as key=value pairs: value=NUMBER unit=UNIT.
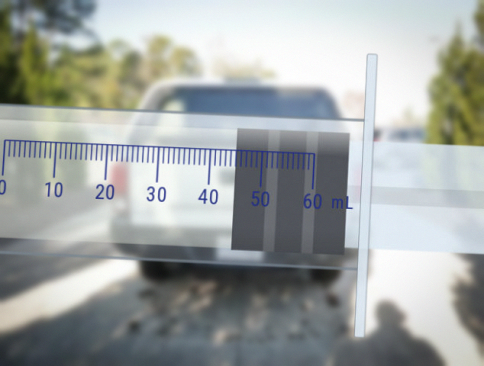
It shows value=45 unit=mL
